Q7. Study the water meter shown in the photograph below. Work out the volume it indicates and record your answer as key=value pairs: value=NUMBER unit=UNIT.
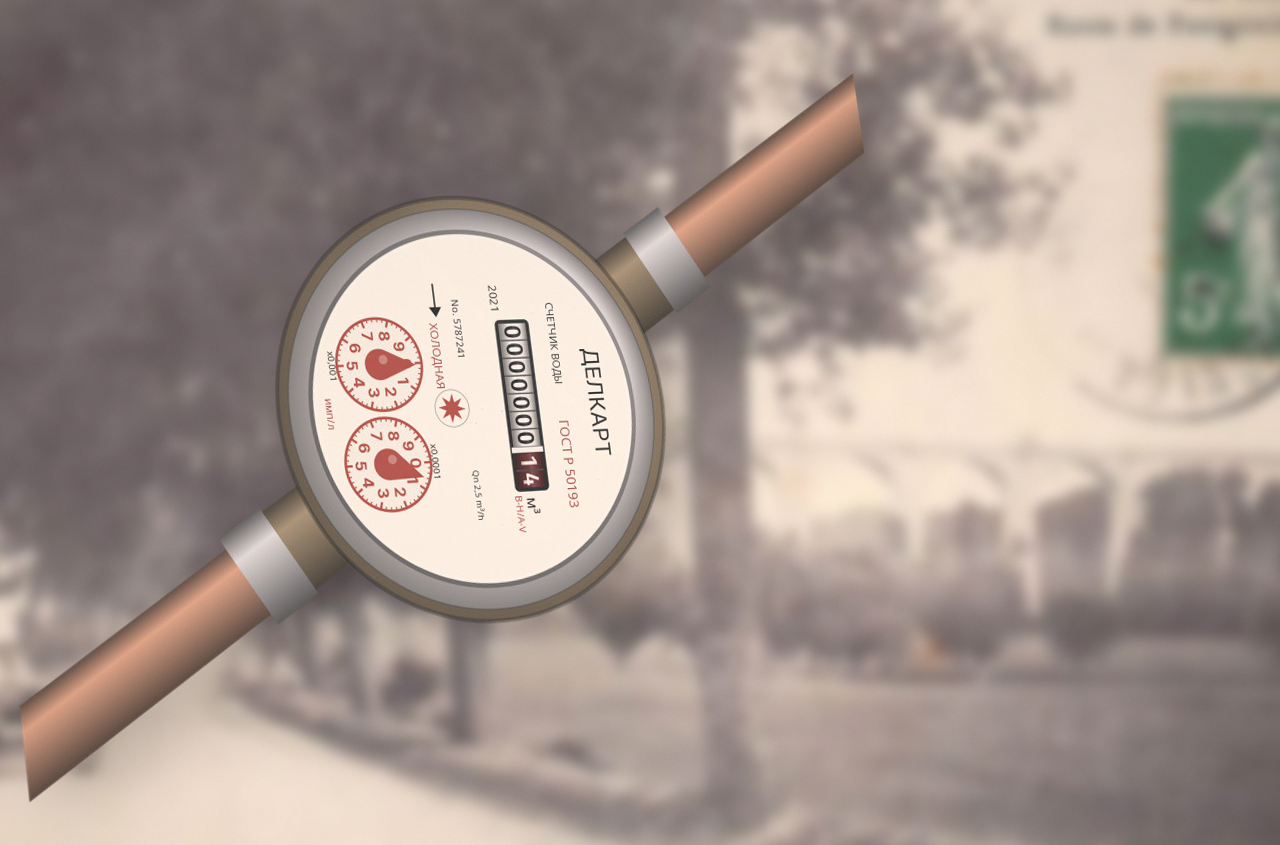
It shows value=0.1400 unit=m³
